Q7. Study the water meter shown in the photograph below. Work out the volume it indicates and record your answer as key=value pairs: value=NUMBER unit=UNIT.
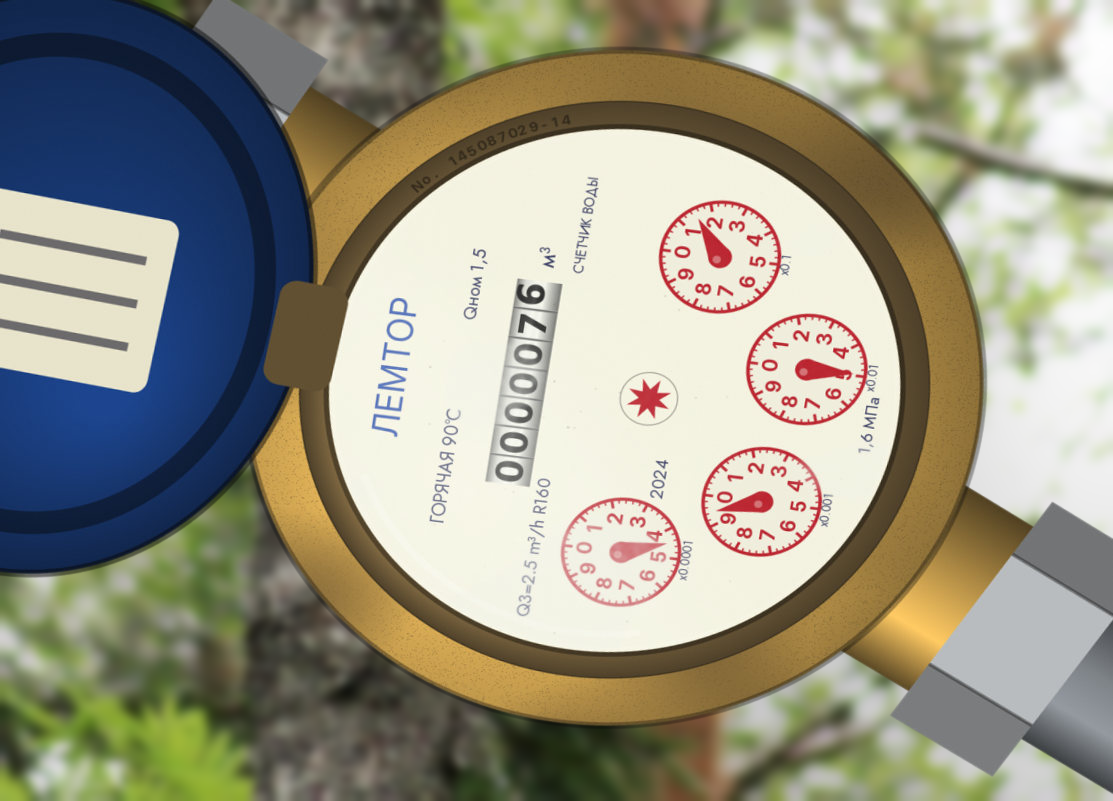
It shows value=76.1494 unit=m³
